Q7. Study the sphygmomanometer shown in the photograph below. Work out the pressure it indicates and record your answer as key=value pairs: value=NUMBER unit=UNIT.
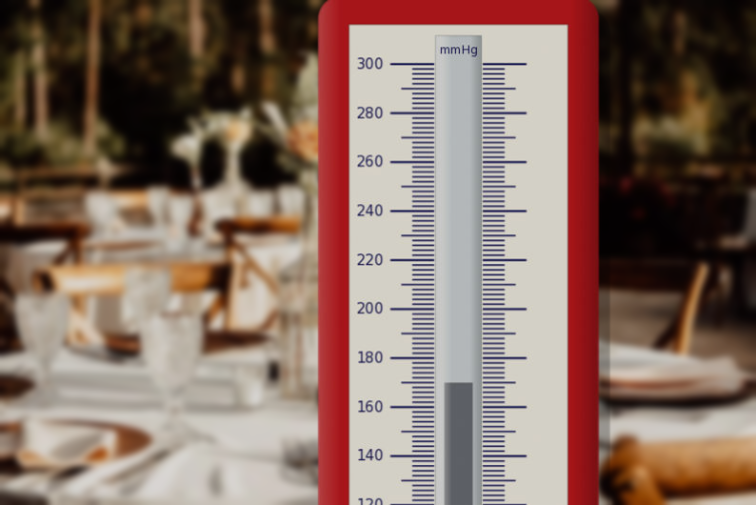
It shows value=170 unit=mmHg
